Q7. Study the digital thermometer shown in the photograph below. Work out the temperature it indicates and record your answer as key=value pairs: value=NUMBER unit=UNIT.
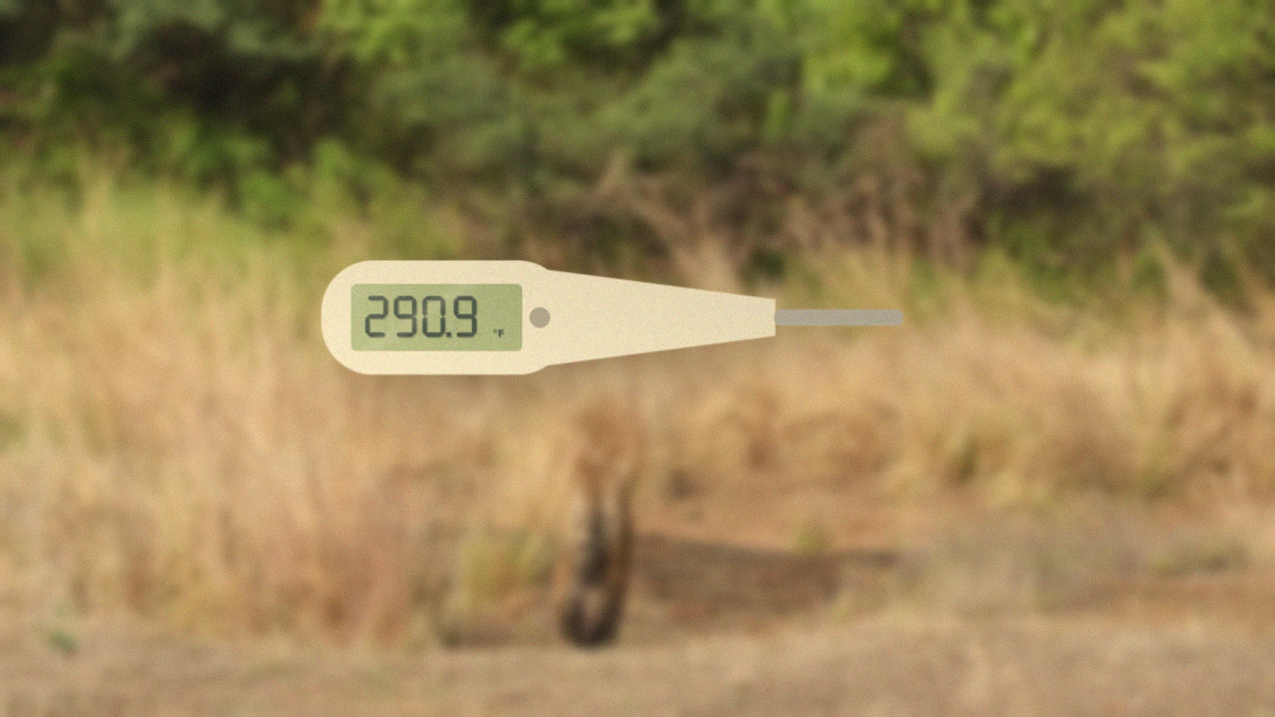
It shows value=290.9 unit=°F
